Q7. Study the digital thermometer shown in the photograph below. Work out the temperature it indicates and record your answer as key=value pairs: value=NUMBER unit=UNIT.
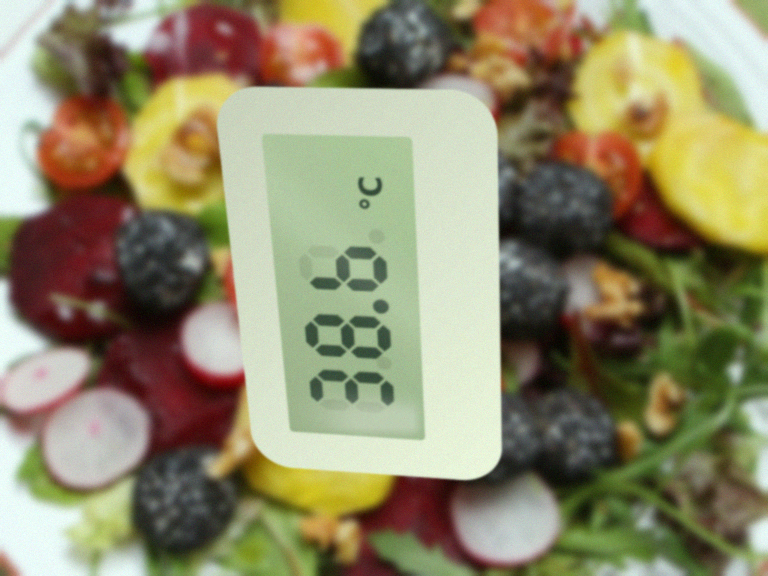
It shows value=38.6 unit=°C
